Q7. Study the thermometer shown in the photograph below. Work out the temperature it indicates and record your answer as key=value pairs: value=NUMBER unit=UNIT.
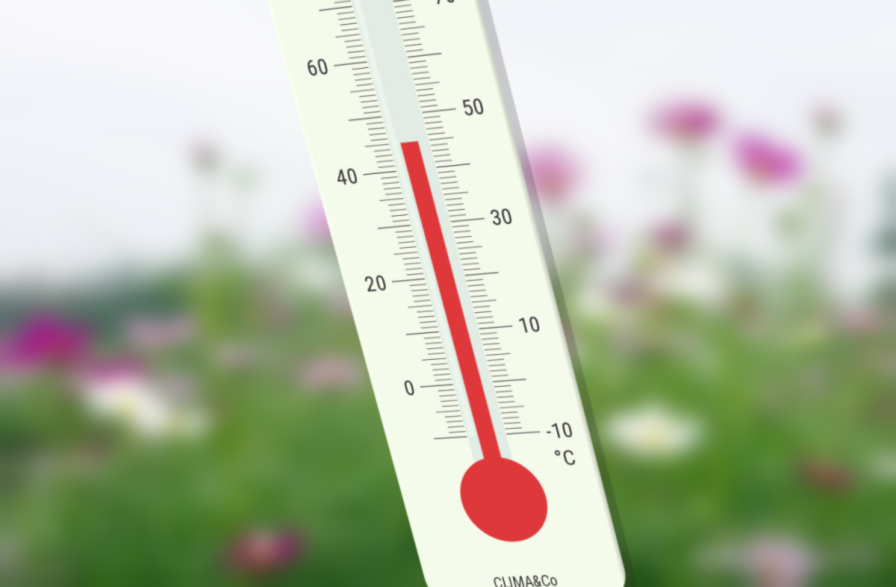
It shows value=45 unit=°C
